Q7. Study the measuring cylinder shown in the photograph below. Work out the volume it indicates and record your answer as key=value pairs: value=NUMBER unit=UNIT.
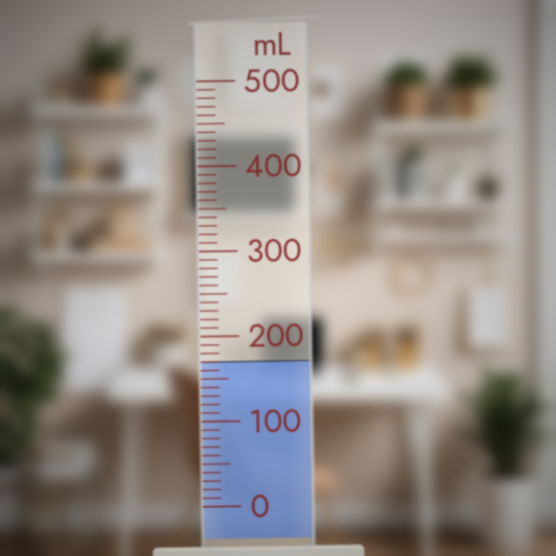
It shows value=170 unit=mL
